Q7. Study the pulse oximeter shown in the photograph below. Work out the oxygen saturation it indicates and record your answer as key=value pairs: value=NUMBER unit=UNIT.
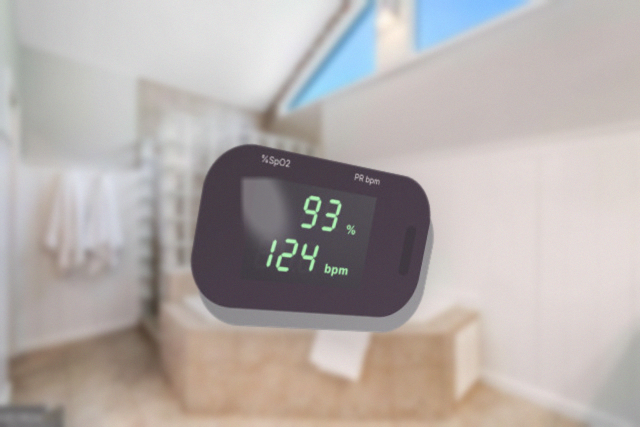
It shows value=93 unit=%
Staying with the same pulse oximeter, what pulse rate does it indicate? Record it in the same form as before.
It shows value=124 unit=bpm
